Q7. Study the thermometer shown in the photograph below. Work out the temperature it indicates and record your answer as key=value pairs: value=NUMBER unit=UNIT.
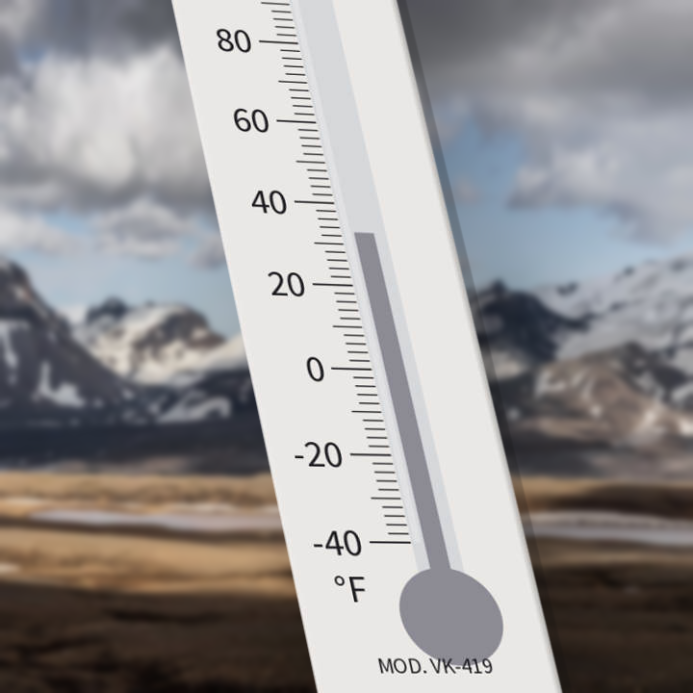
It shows value=33 unit=°F
